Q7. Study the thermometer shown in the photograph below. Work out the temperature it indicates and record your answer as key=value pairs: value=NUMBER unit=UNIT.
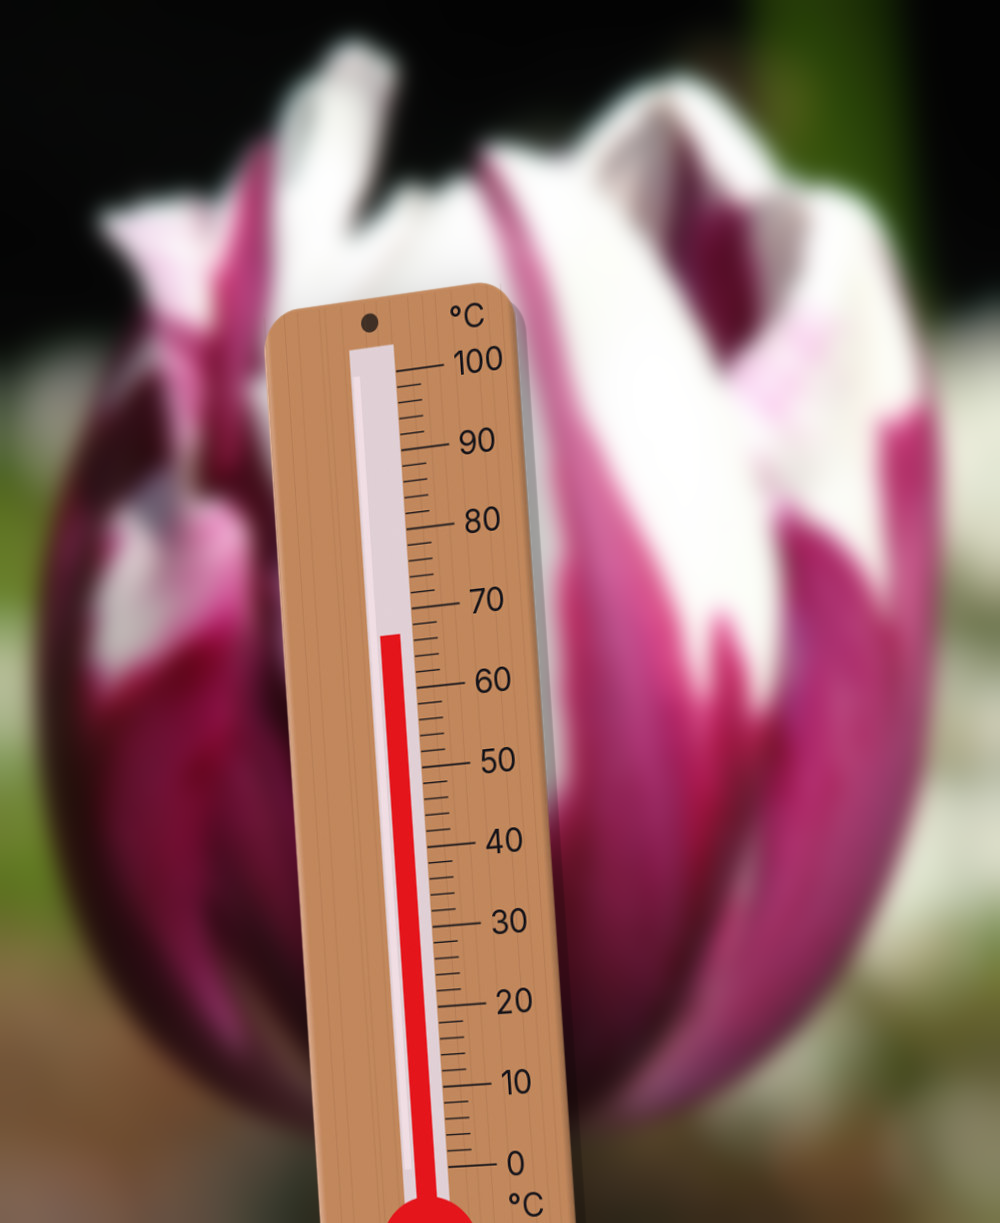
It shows value=67 unit=°C
